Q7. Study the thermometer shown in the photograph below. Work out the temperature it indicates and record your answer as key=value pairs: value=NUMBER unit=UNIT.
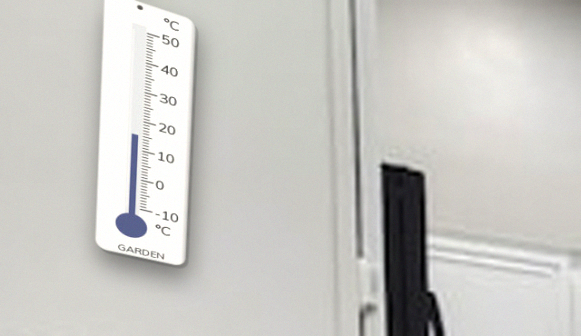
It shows value=15 unit=°C
